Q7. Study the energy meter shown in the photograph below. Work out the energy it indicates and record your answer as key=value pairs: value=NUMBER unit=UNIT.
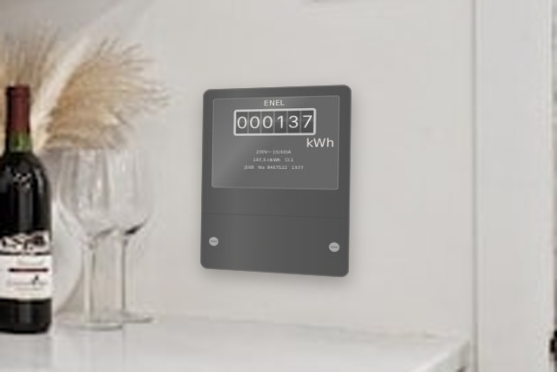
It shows value=137 unit=kWh
